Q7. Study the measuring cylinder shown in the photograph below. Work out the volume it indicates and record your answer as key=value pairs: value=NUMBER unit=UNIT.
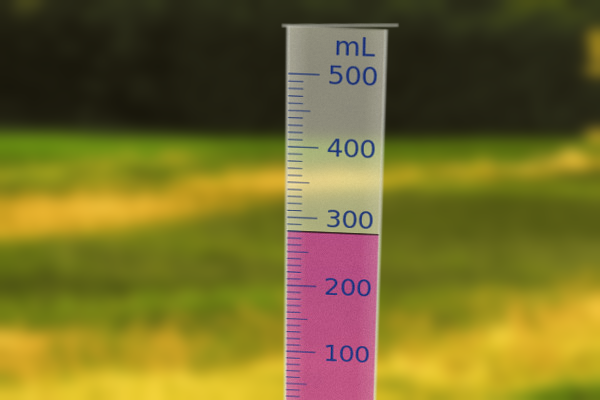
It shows value=280 unit=mL
